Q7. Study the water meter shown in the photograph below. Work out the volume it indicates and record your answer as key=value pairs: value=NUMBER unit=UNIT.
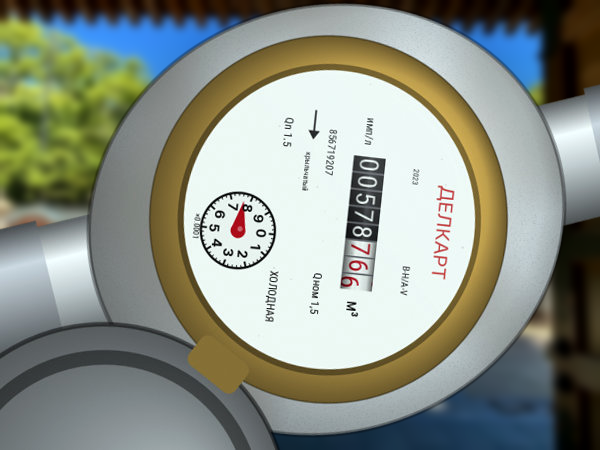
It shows value=578.7657 unit=m³
